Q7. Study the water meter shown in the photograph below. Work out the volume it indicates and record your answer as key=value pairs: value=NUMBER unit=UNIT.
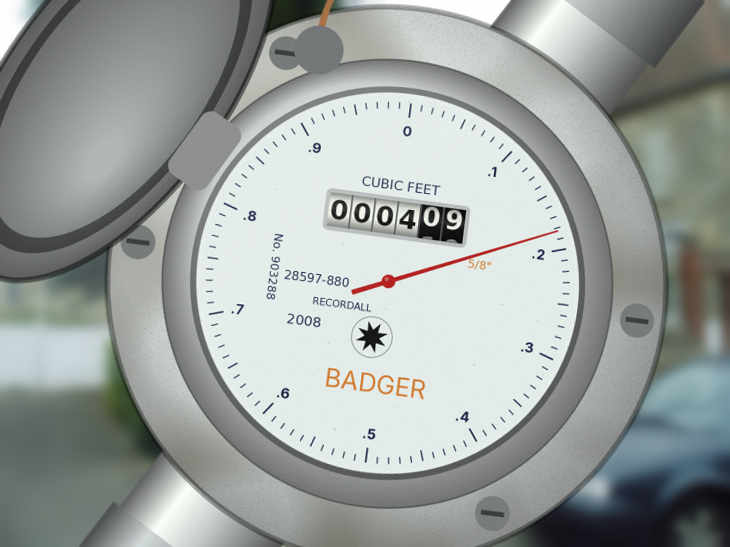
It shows value=409.18 unit=ft³
